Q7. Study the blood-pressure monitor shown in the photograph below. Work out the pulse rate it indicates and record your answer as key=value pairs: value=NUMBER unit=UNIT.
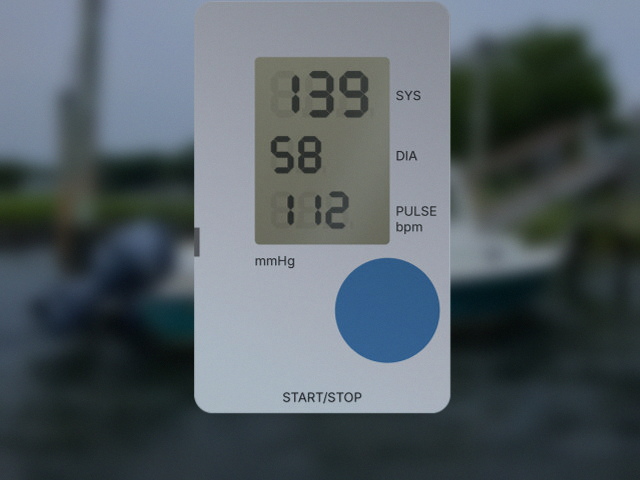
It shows value=112 unit=bpm
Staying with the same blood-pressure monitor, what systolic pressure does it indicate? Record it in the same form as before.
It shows value=139 unit=mmHg
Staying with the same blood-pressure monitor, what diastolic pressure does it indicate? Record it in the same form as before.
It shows value=58 unit=mmHg
